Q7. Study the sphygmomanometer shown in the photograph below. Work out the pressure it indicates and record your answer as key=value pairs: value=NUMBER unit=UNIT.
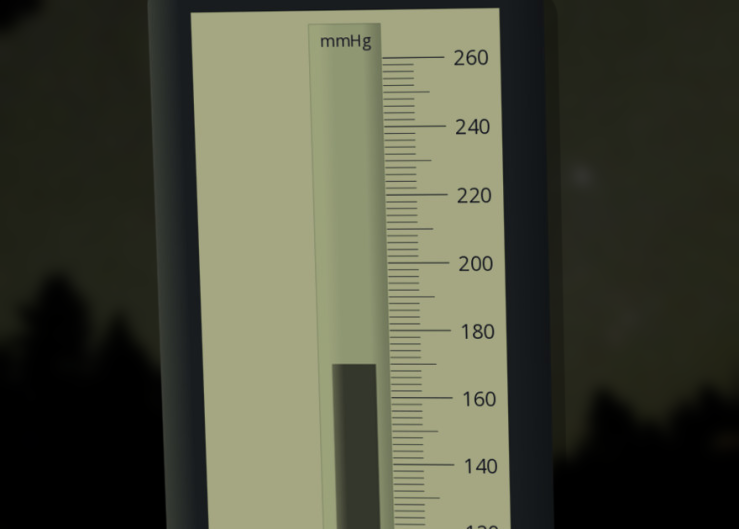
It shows value=170 unit=mmHg
